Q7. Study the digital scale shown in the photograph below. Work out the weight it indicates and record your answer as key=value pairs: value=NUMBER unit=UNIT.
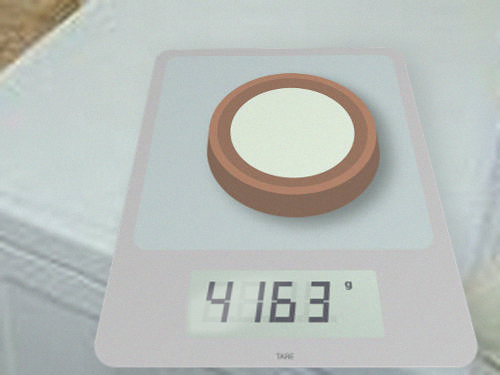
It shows value=4163 unit=g
